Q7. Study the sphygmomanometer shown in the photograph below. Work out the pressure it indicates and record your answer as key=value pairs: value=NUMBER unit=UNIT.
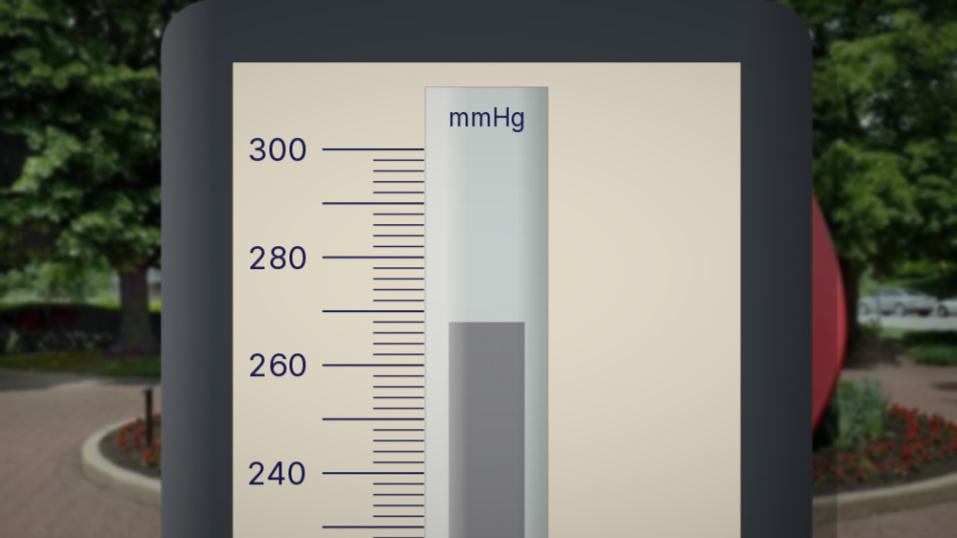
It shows value=268 unit=mmHg
